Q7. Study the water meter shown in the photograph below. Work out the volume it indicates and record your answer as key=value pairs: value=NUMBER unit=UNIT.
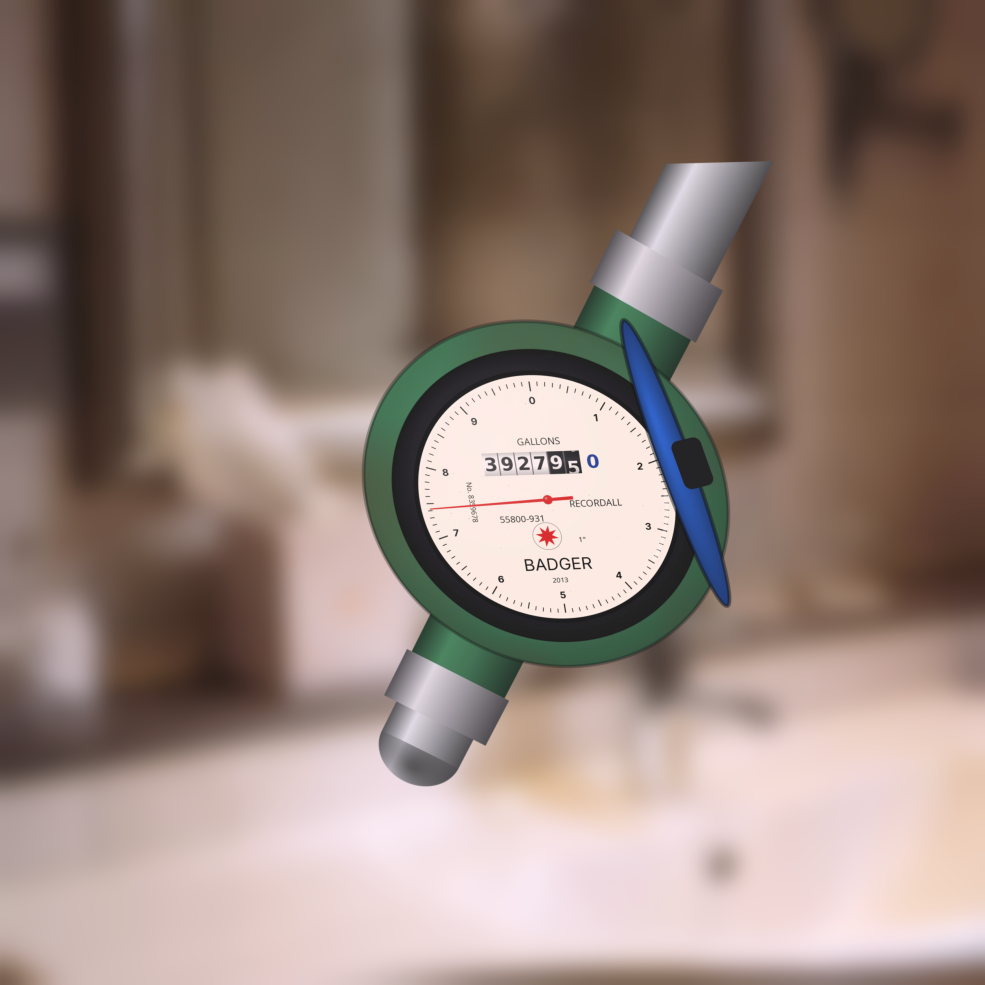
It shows value=3927947.4 unit=gal
